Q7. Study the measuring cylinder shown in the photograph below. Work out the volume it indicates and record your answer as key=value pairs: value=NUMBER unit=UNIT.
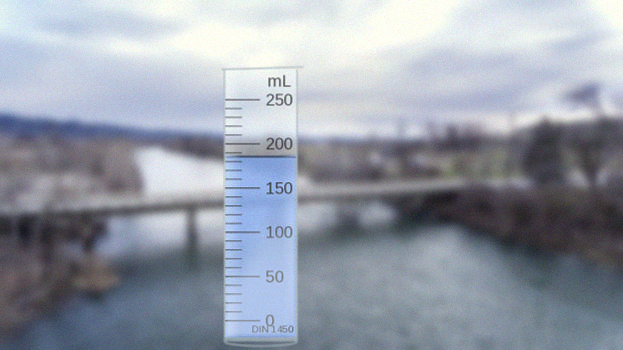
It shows value=185 unit=mL
